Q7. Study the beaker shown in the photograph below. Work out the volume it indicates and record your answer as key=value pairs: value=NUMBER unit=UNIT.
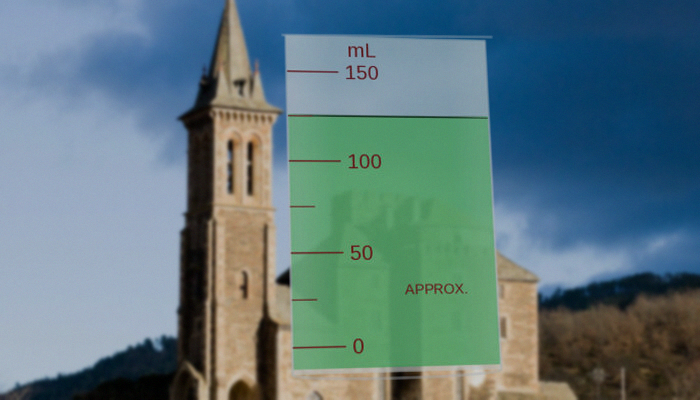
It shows value=125 unit=mL
